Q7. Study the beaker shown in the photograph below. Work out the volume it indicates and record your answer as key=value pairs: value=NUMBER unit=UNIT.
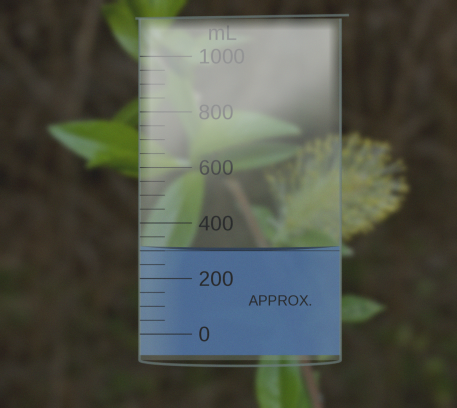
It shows value=300 unit=mL
